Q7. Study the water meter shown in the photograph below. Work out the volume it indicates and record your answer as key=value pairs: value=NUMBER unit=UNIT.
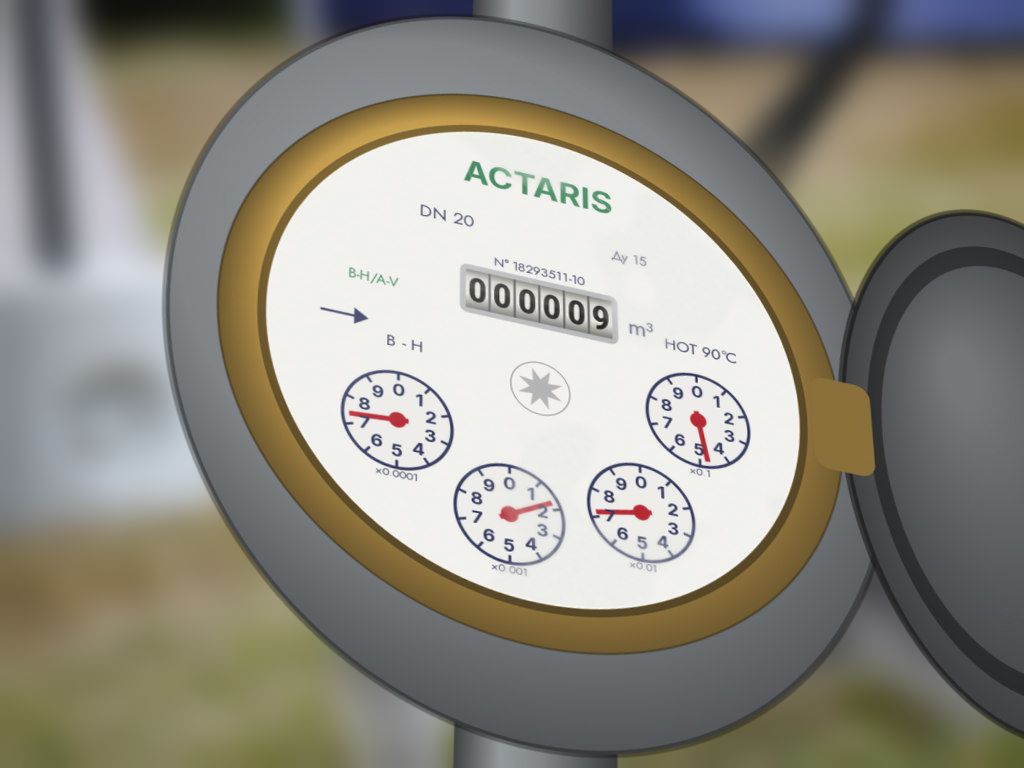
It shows value=9.4717 unit=m³
